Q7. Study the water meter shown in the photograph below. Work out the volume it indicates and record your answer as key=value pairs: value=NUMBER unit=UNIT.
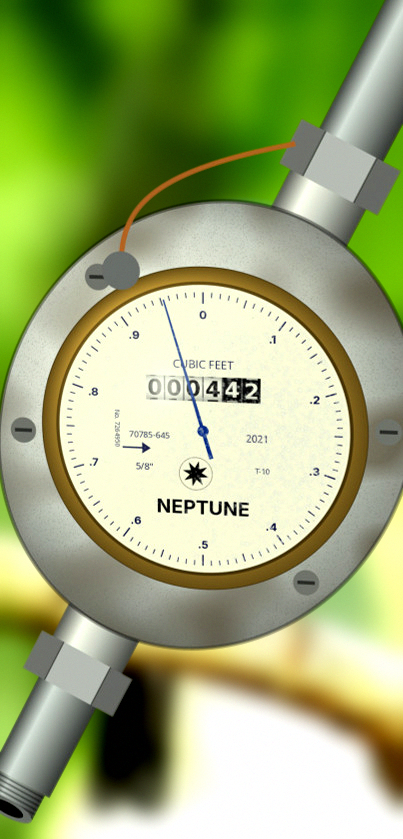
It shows value=441.95 unit=ft³
